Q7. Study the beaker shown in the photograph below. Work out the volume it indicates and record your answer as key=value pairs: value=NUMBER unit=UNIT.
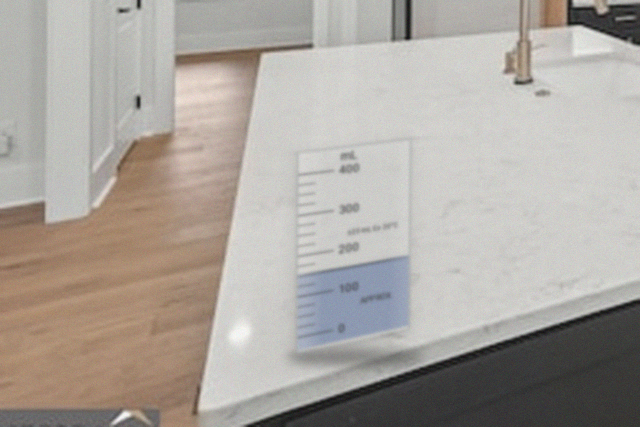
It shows value=150 unit=mL
